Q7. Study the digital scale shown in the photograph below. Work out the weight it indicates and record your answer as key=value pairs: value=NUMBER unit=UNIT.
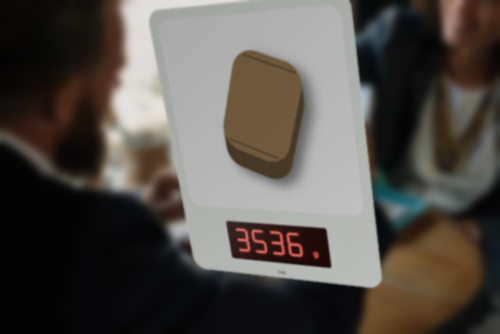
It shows value=3536 unit=g
